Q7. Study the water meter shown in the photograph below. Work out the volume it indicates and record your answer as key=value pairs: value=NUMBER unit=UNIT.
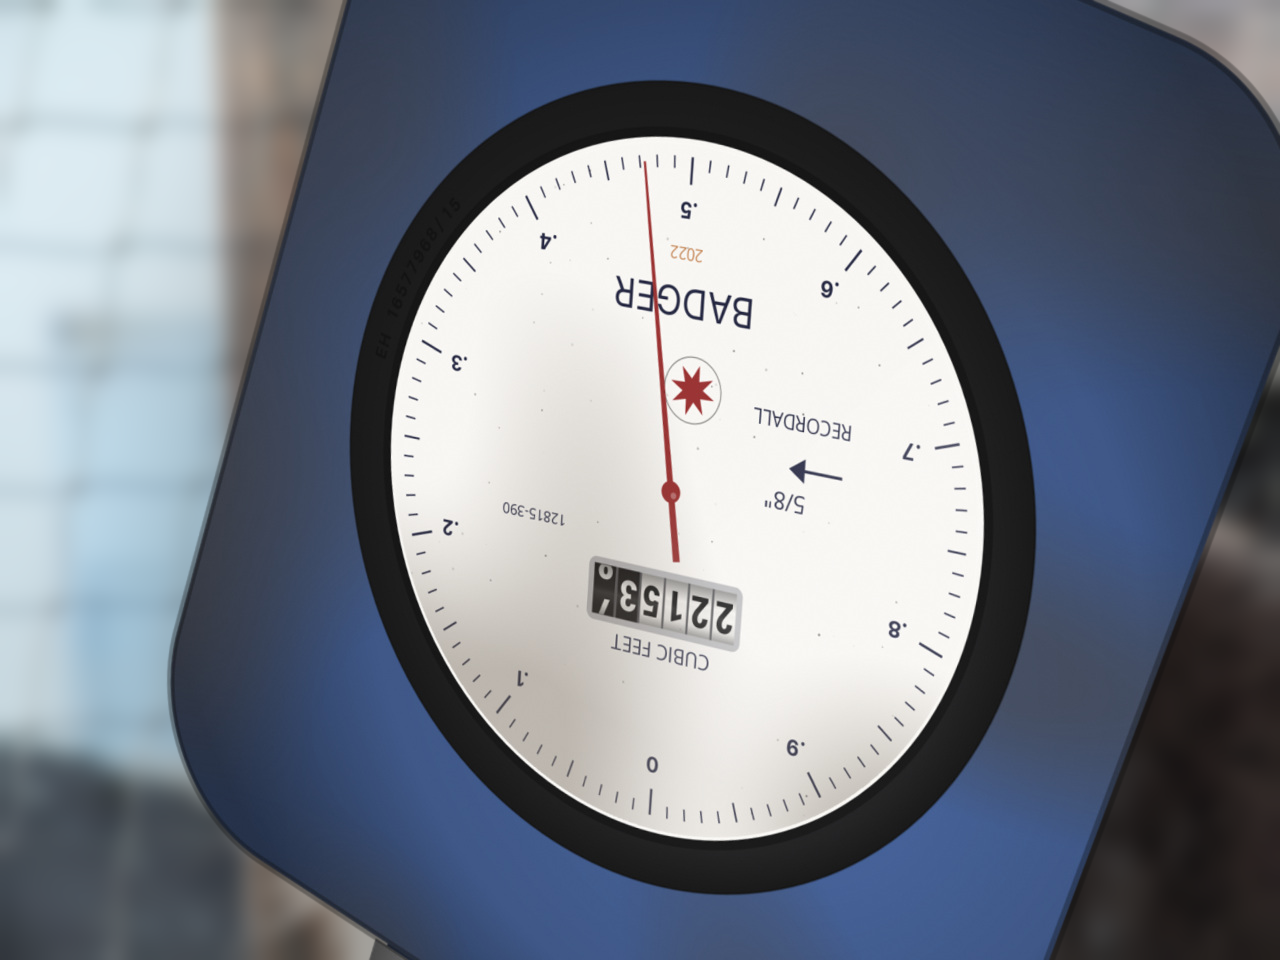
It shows value=221537.47 unit=ft³
